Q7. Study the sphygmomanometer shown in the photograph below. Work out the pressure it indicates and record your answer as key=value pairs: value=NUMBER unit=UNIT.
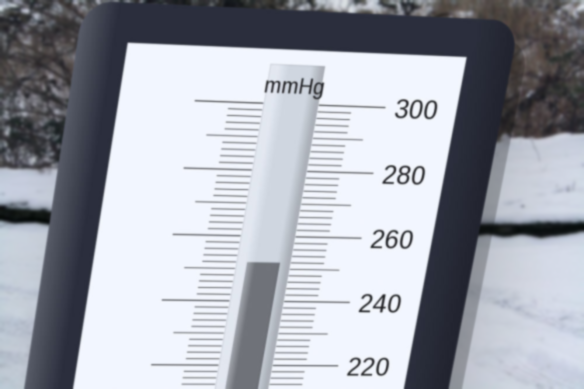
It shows value=252 unit=mmHg
